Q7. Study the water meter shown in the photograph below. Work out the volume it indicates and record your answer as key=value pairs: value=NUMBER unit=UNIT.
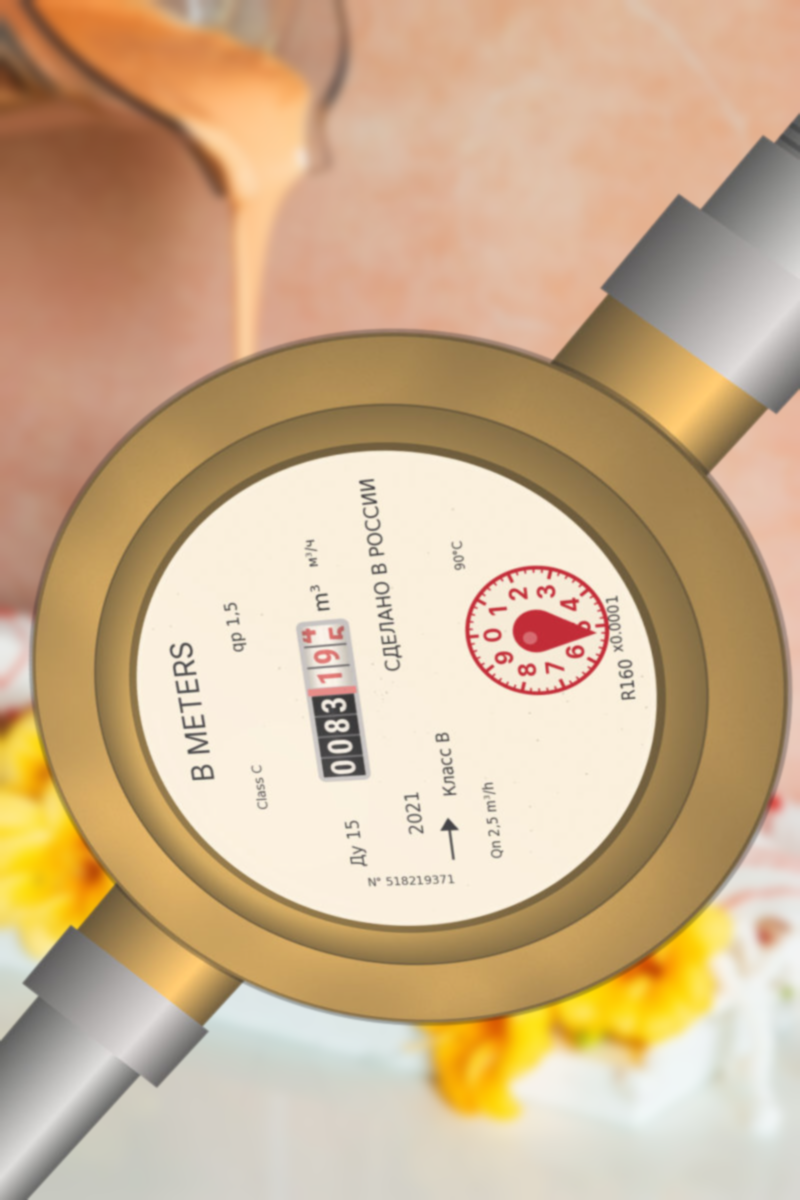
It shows value=83.1945 unit=m³
